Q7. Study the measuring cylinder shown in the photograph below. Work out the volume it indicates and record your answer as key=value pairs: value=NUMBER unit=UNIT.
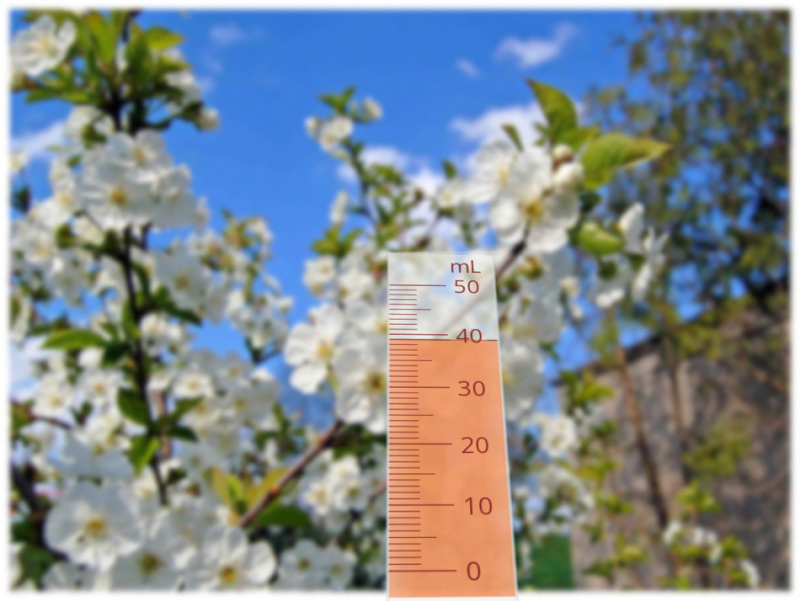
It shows value=39 unit=mL
